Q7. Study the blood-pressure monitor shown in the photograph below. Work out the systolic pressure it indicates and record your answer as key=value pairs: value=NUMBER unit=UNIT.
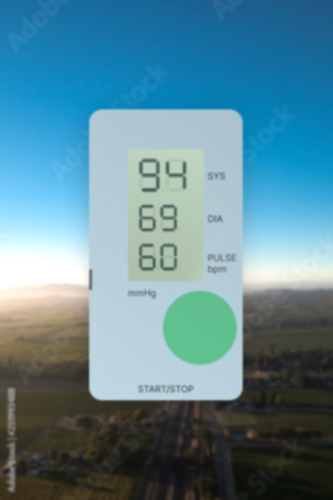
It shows value=94 unit=mmHg
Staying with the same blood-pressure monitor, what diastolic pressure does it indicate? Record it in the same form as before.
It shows value=69 unit=mmHg
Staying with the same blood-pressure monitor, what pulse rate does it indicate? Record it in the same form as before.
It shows value=60 unit=bpm
